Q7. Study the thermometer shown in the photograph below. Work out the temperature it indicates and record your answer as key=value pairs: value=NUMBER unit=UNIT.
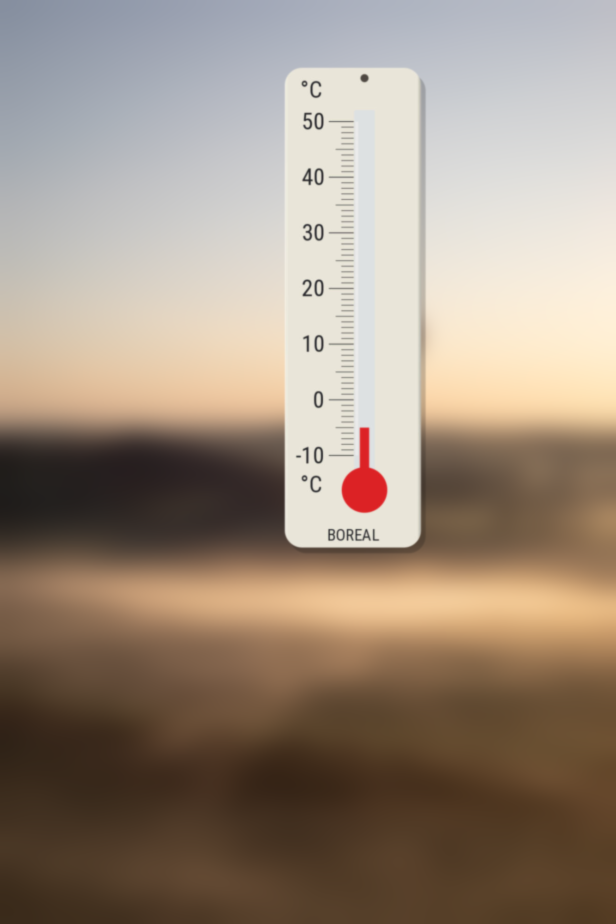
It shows value=-5 unit=°C
